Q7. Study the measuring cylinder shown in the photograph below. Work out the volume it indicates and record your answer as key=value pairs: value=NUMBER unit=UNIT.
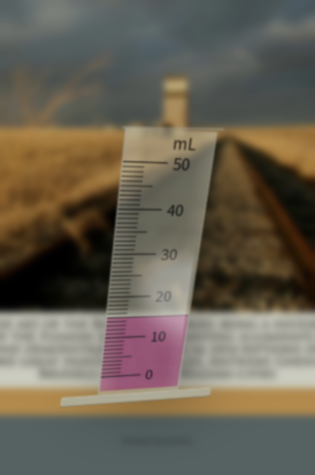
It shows value=15 unit=mL
